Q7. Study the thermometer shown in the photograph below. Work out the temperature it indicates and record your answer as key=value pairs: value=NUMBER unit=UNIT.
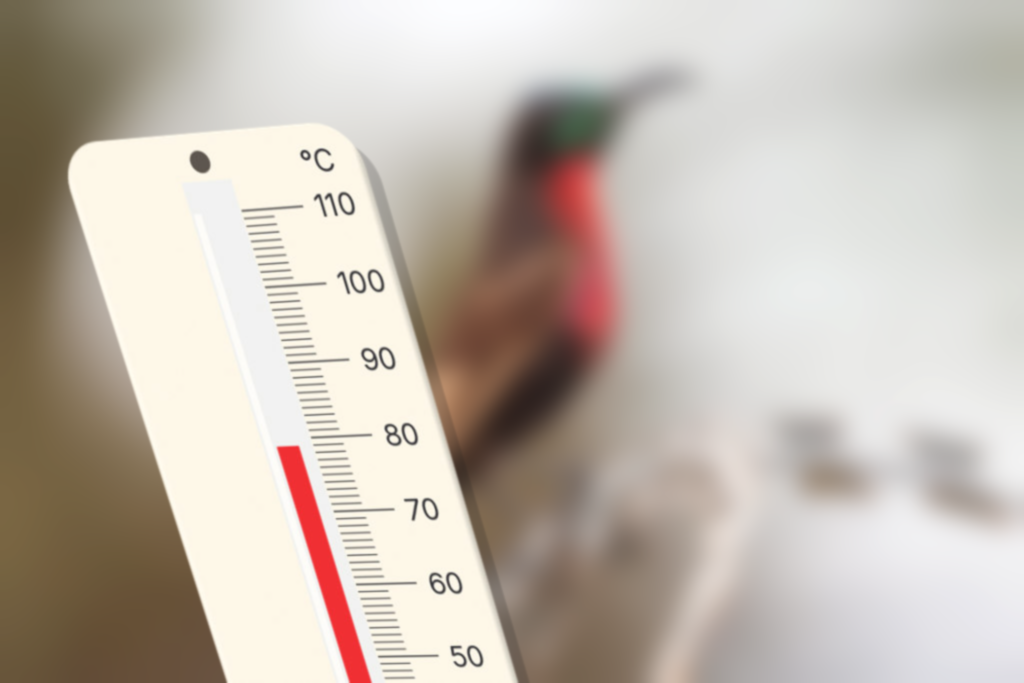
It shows value=79 unit=°C
